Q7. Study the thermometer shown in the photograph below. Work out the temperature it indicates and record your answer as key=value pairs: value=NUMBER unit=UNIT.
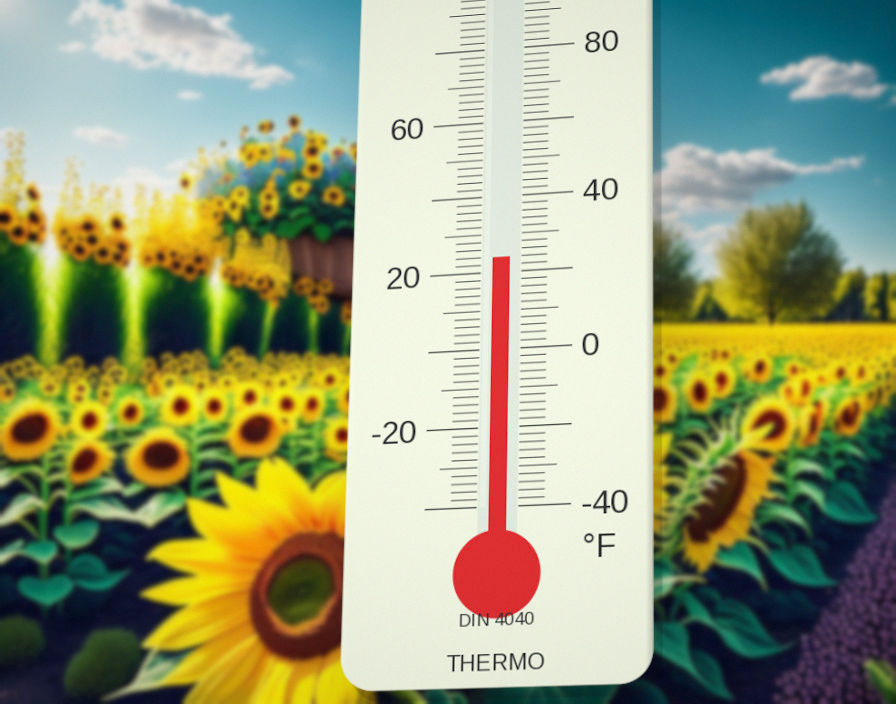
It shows value=24 unit=°F
